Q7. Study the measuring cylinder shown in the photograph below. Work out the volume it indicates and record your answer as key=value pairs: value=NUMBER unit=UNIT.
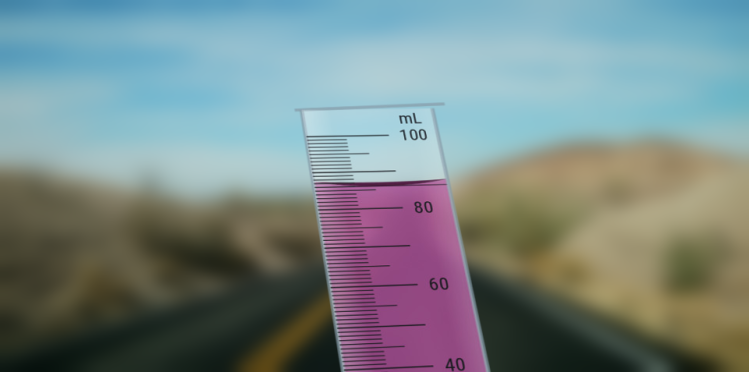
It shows value=86 unit=mL
